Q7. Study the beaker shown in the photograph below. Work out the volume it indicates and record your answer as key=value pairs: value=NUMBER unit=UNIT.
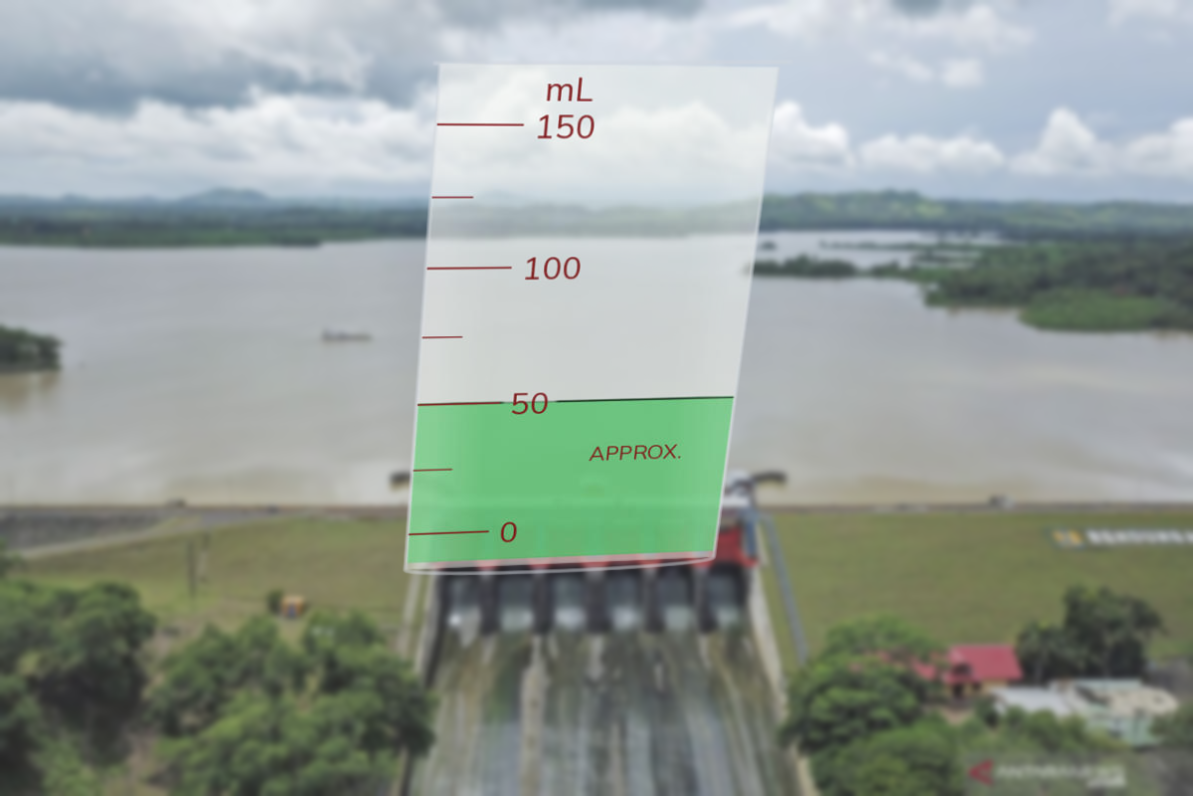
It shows value=50 unit=mL
